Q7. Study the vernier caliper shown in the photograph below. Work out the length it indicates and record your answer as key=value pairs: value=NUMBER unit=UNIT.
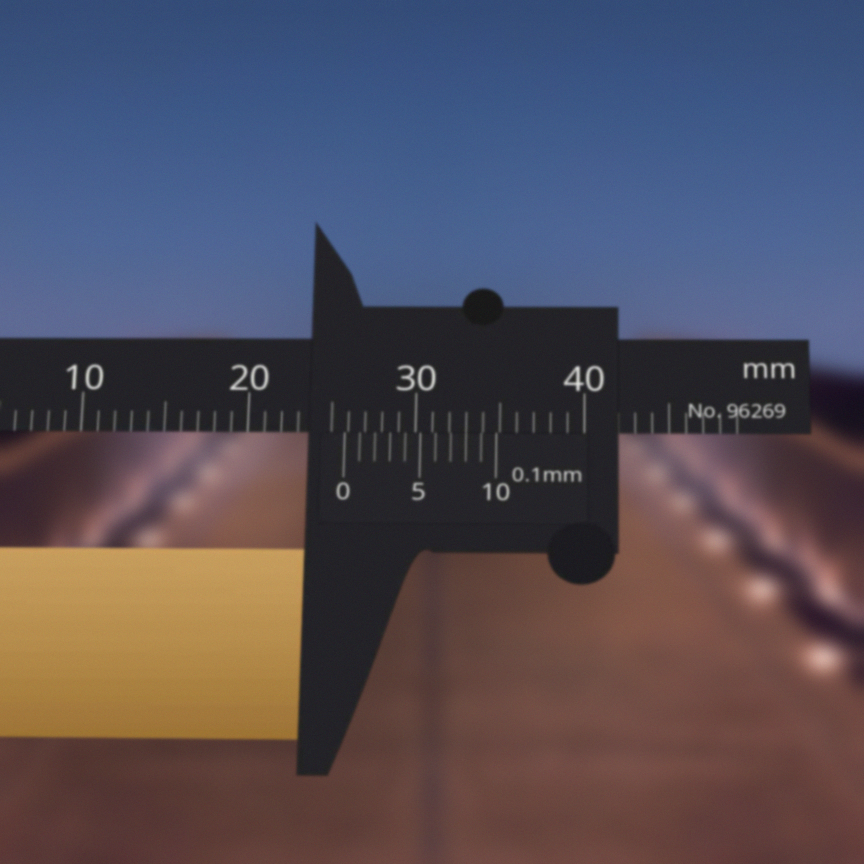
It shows value=25.8 unit=mm
